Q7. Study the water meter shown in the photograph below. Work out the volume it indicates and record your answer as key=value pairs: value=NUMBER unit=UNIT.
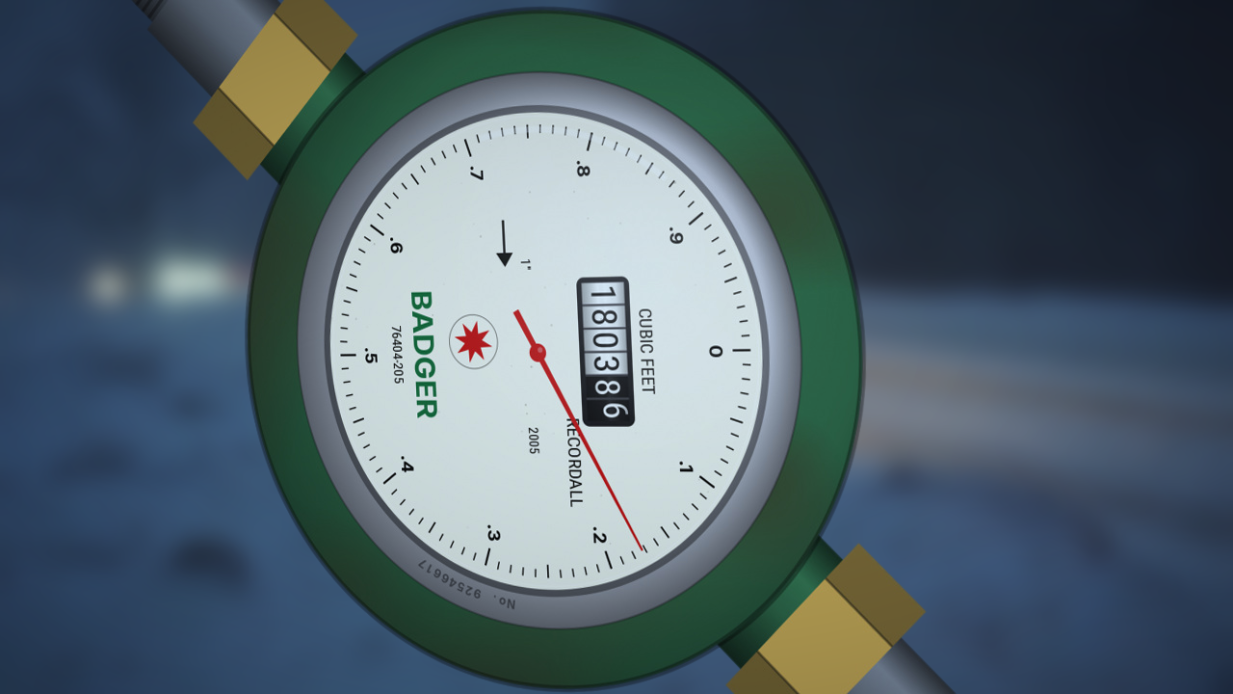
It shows value=180386.17 unit=ft³
